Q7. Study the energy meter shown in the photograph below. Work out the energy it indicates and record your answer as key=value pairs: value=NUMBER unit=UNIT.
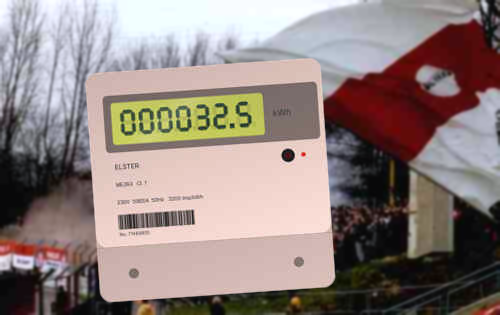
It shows value=32.5 unit=kWh
